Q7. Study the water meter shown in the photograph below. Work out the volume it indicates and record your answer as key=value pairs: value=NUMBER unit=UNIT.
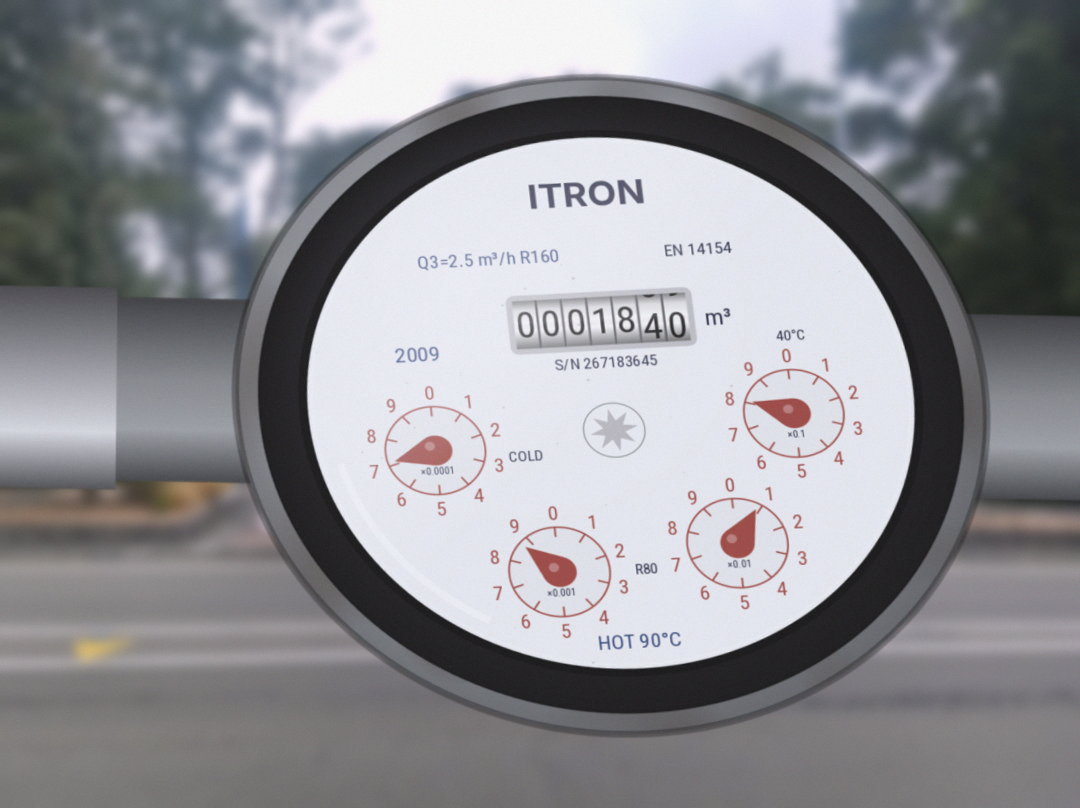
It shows value=1839.8087 unit=m³
